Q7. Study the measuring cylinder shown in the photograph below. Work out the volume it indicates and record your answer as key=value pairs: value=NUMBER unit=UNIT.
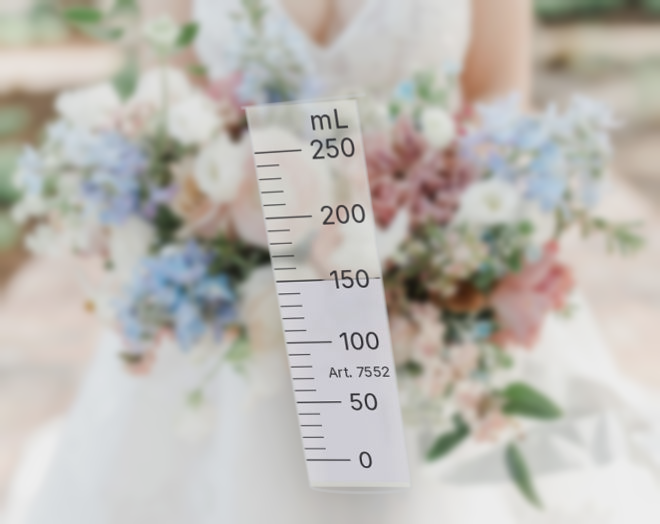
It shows value=150 unit=mL
